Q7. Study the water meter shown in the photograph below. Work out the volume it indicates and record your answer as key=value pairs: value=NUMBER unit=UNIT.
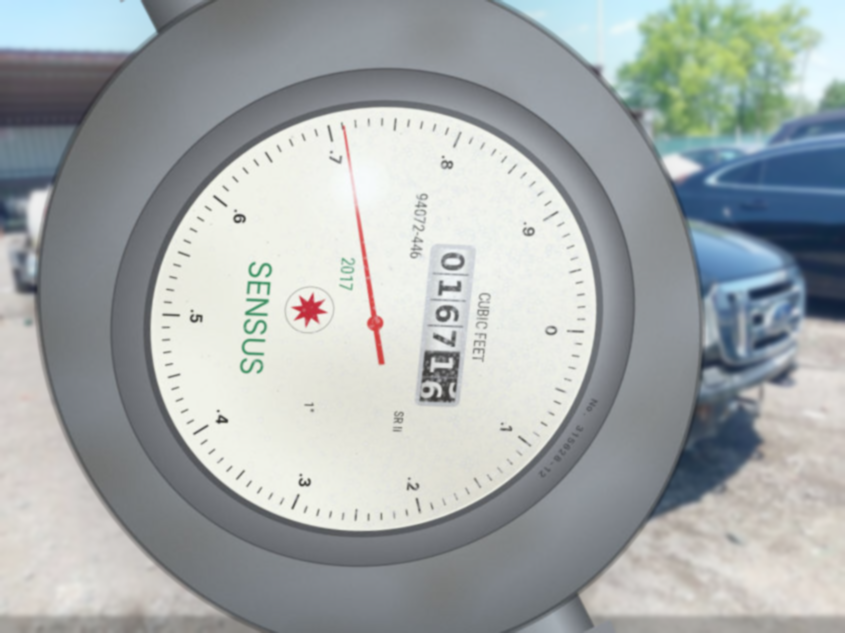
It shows value=16715.71 unit=ft³
